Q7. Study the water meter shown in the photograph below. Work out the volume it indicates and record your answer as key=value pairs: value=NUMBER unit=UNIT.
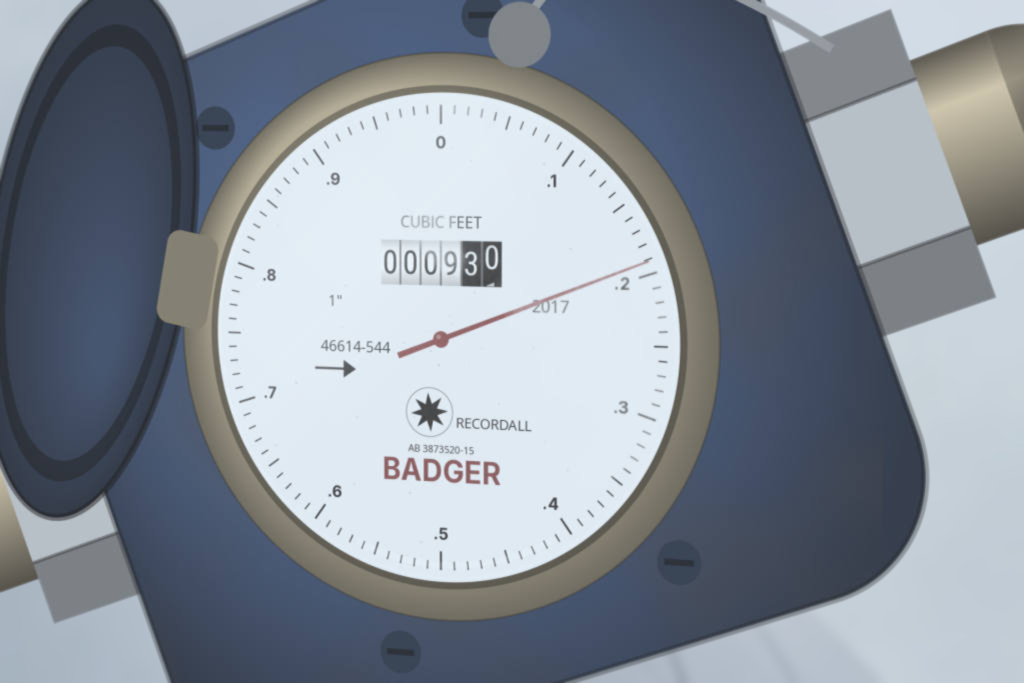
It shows value=930.19 unit=ft³
